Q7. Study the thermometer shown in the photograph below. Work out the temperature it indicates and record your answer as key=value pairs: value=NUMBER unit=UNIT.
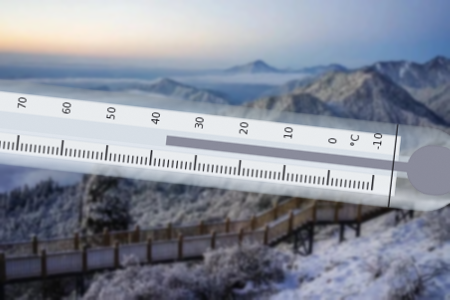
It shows value=37 unit=°C
